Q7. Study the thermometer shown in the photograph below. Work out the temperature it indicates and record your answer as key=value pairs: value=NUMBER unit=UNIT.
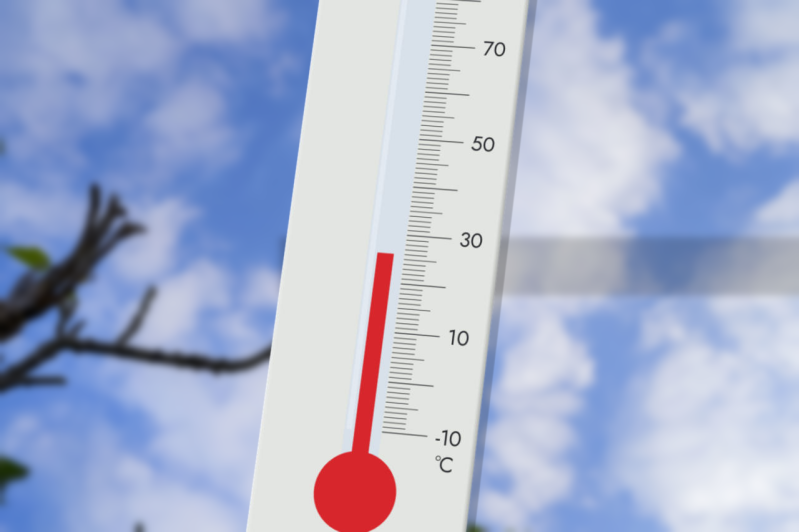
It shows value=26 unit=°C
